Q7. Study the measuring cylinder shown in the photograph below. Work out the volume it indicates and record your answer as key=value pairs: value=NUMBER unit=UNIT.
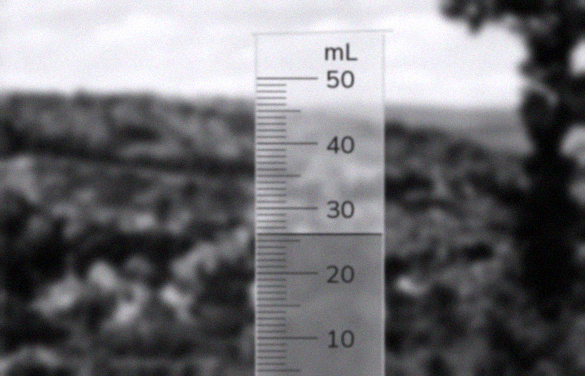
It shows value=26 unit=mL
